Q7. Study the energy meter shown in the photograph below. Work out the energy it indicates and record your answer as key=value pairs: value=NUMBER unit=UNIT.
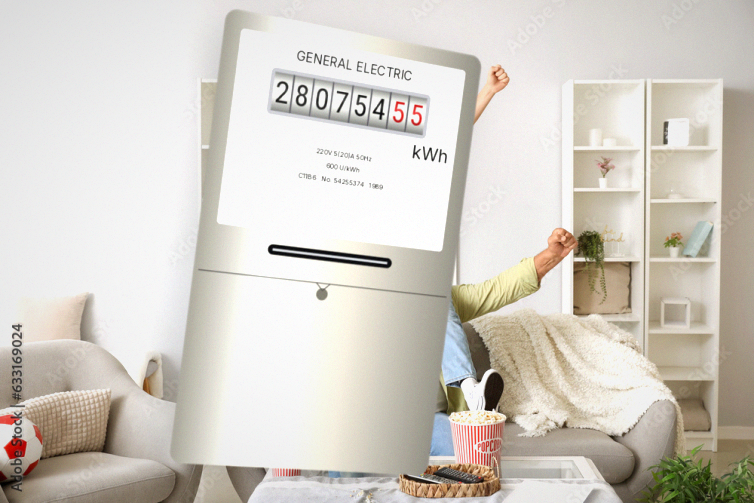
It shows value=280754.55 unit=kWh
